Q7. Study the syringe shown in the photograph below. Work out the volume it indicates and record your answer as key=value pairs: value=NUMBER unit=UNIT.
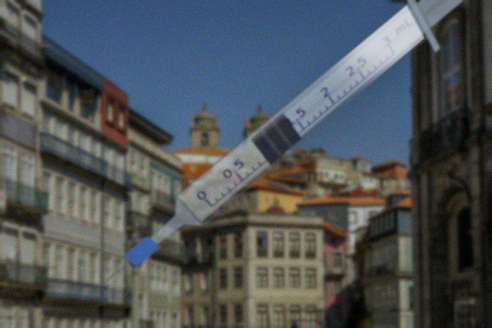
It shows value=0.9 unit=mL
